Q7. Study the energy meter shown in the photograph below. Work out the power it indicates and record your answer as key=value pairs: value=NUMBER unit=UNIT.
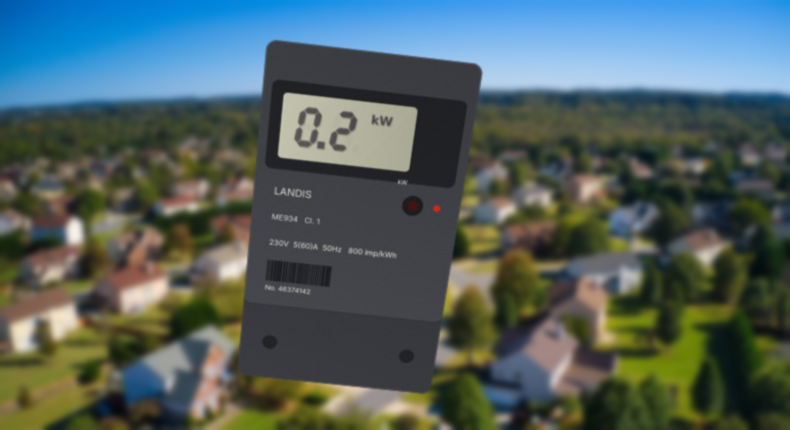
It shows value=0.2 unit=kW
